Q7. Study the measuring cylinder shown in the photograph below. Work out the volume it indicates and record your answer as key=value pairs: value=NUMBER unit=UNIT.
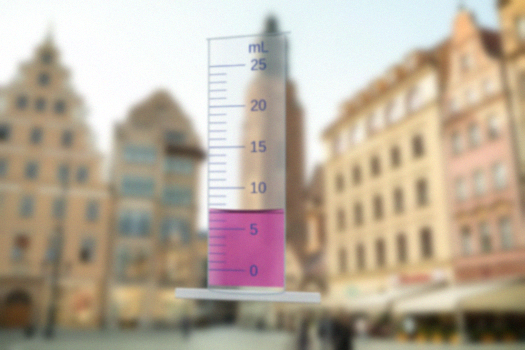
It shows value=7 unit=mL
